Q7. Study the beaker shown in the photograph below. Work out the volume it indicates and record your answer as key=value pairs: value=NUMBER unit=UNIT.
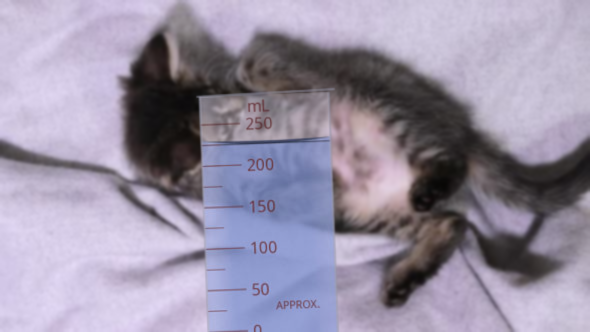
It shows value=225 unit=mL
